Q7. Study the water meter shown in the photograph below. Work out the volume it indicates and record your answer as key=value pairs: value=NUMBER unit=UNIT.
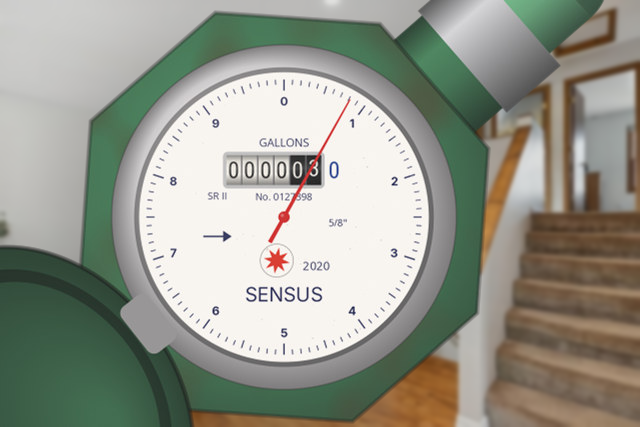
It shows value=30.8 unit=gal
